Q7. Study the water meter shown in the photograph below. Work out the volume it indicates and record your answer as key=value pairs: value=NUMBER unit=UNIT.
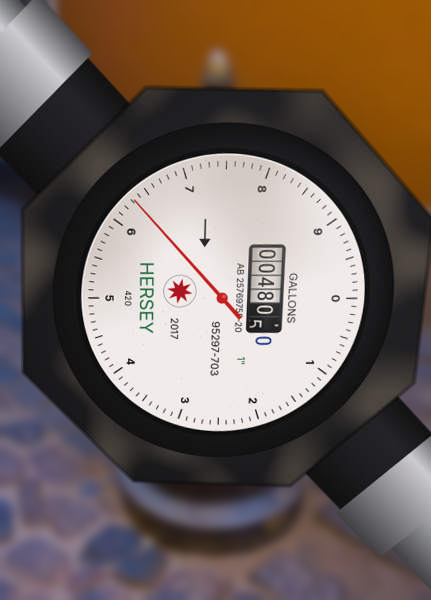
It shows value=48046.3 unit=gal
